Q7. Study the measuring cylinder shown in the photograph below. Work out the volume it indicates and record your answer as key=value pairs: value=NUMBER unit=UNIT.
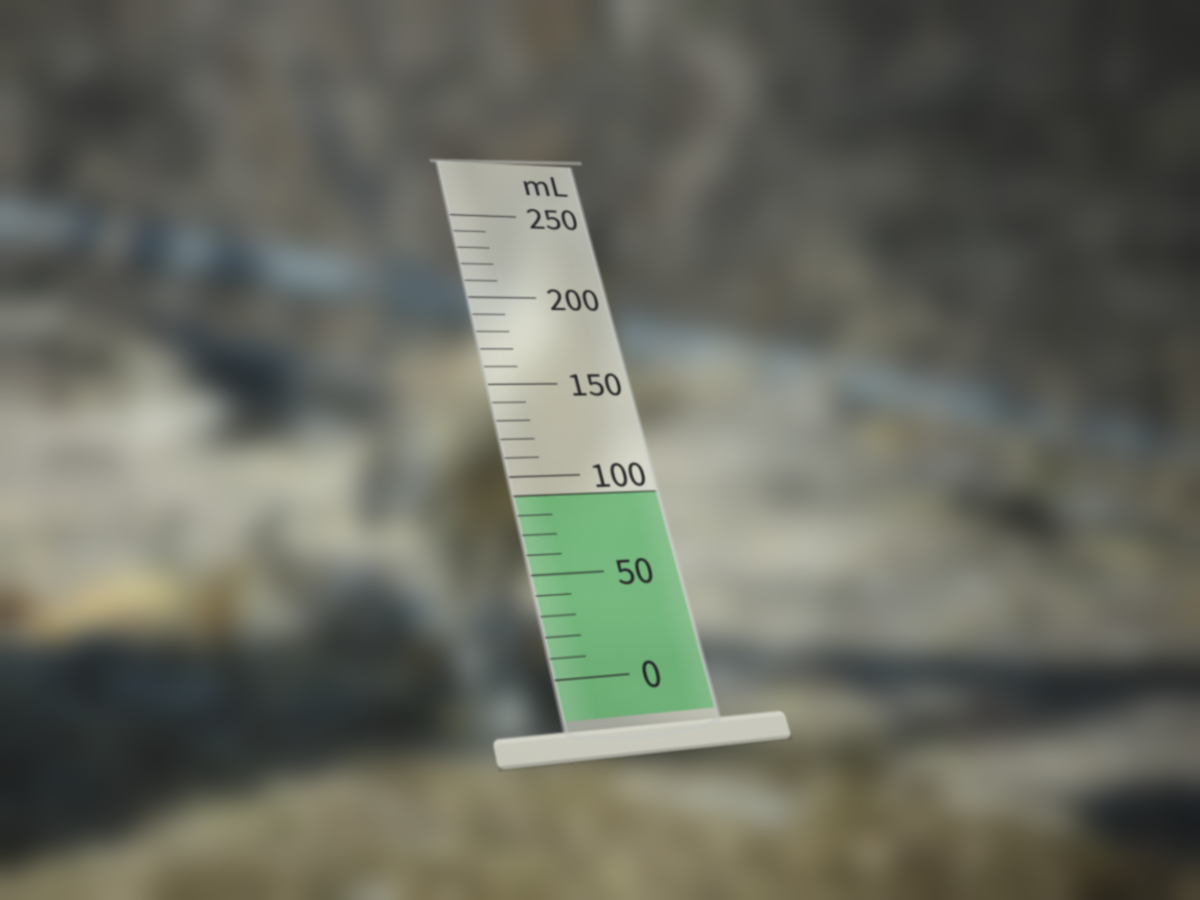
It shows value=90 unit=mL
